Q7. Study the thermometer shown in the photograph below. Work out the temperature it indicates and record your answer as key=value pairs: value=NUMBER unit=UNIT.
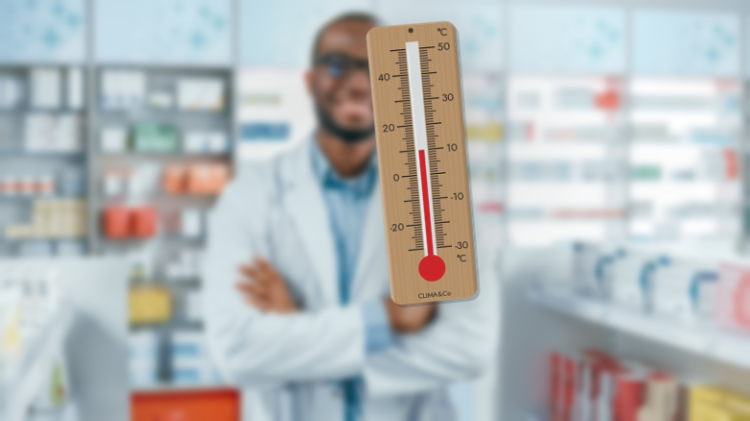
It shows value=10 unit=°C
